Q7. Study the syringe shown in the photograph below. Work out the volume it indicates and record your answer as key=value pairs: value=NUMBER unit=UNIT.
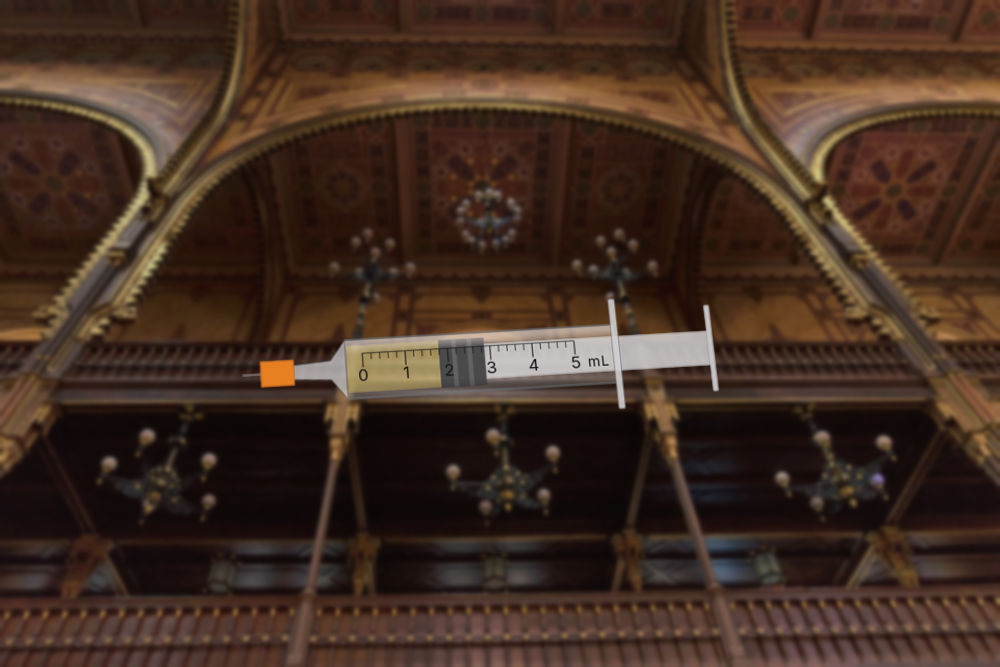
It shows value=1.8 unit=mL
